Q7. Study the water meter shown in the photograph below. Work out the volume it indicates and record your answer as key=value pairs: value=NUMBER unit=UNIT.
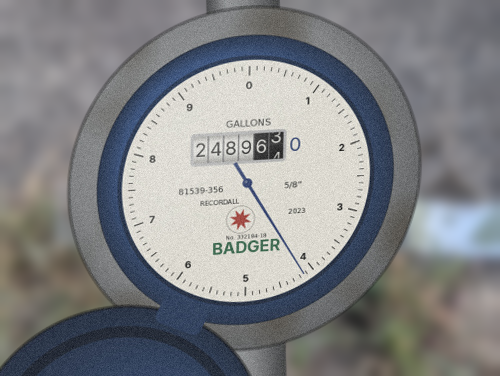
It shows value=2489634.1 unit=gal
